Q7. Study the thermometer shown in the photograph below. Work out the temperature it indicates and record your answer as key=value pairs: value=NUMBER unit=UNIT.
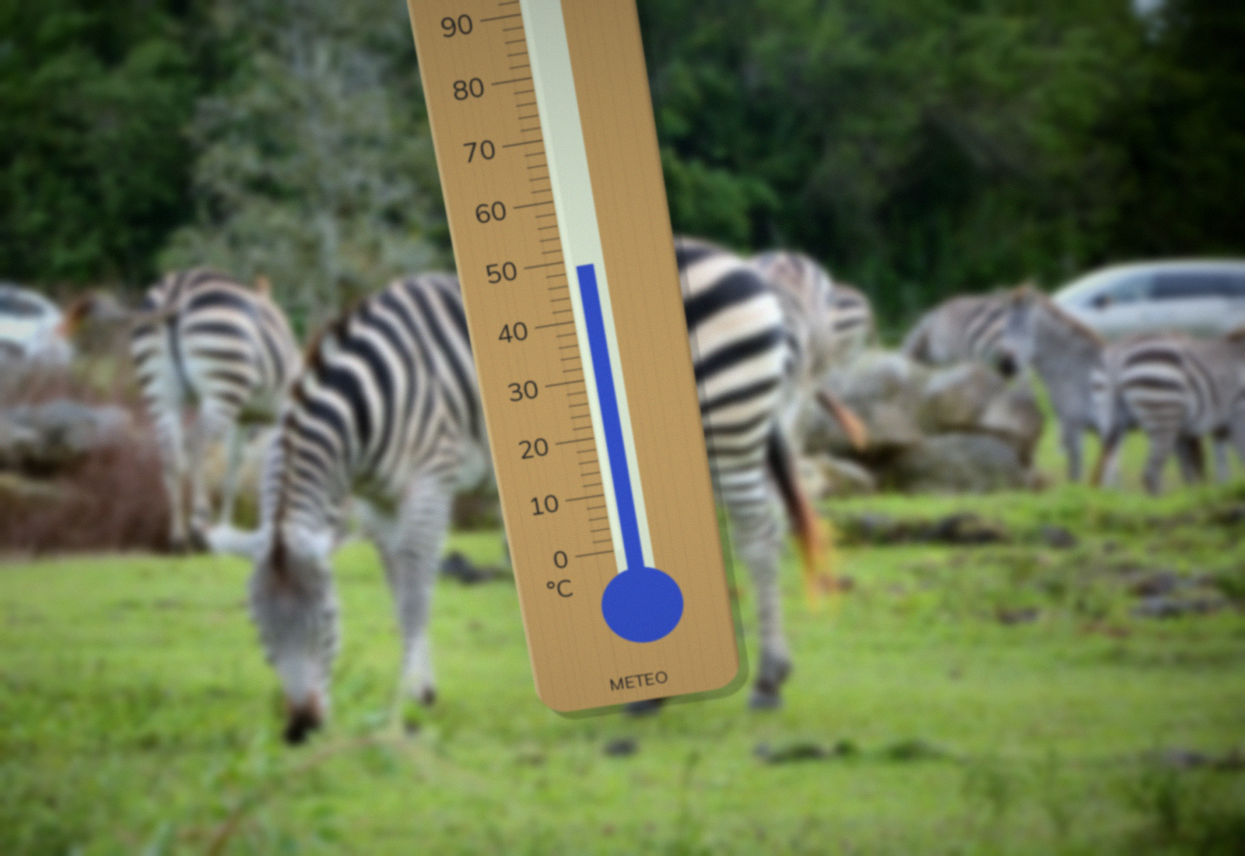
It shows value=49 unit=°C
